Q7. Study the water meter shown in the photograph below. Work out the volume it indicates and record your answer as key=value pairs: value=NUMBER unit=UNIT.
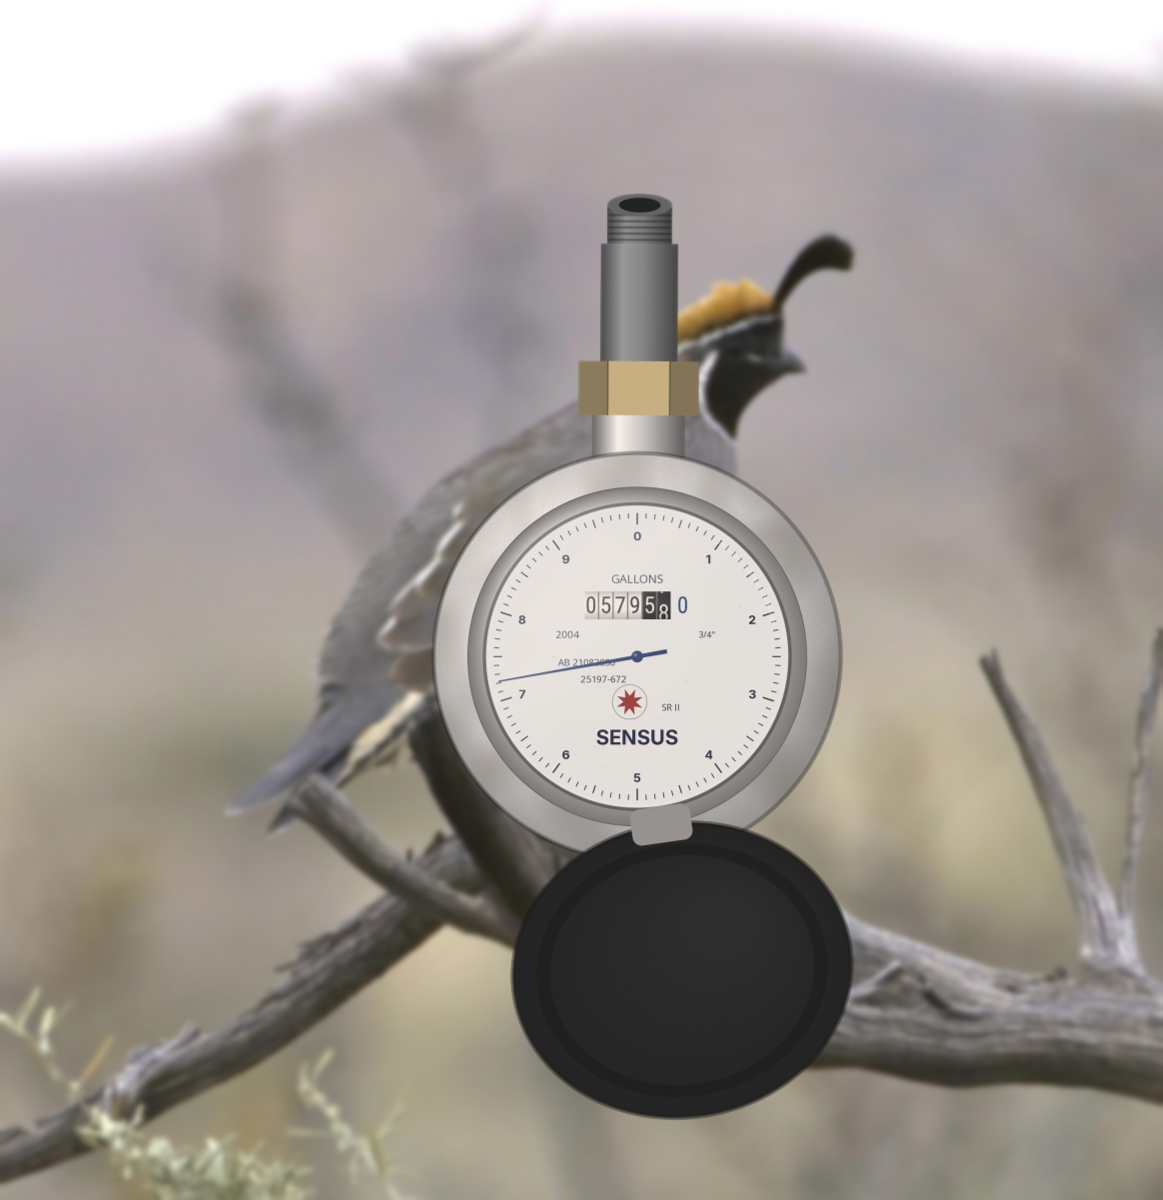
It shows value=579577.2 unit=gal
